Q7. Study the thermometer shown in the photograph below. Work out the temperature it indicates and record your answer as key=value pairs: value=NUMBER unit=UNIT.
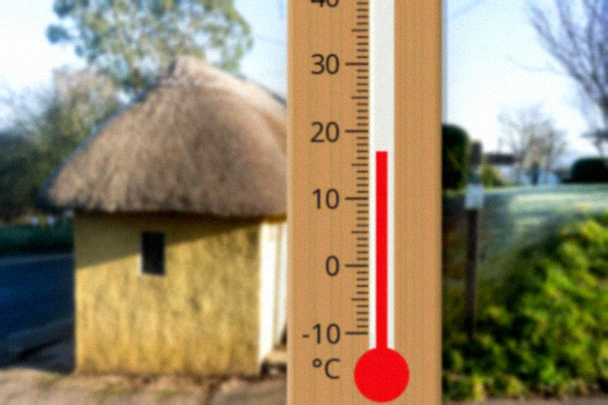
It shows value=17 unit=°C
